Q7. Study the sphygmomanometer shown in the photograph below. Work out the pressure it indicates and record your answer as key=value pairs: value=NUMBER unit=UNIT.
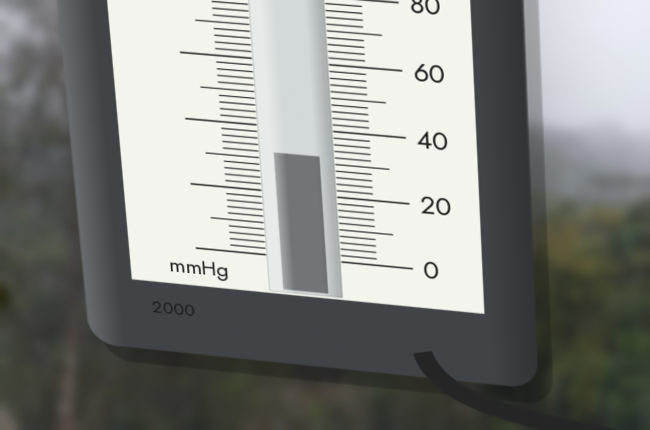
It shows value=32 unit=mmHg
